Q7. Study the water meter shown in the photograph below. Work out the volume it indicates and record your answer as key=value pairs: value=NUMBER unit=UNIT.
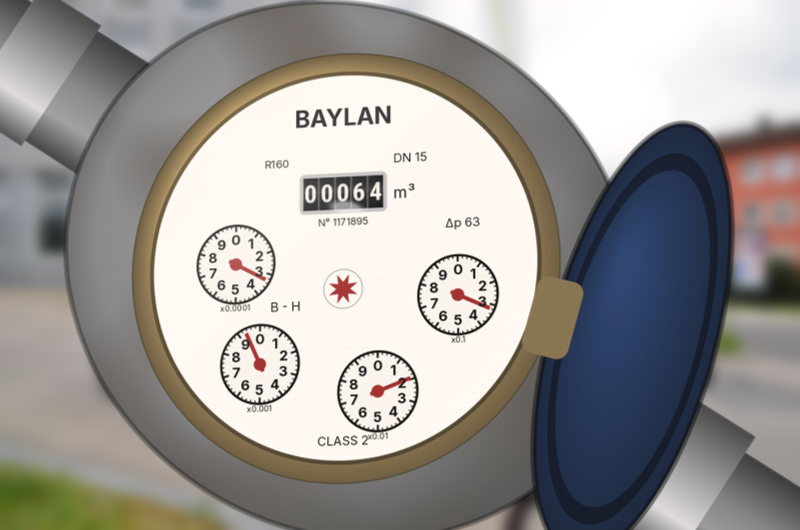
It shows value=64.3193 unit=m³
